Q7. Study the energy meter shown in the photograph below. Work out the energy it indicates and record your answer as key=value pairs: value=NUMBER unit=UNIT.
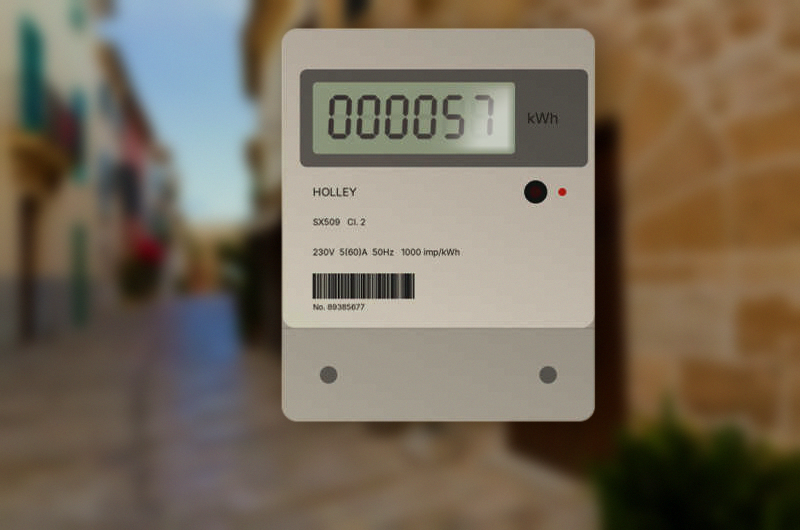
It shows value=57 unit=kWh
